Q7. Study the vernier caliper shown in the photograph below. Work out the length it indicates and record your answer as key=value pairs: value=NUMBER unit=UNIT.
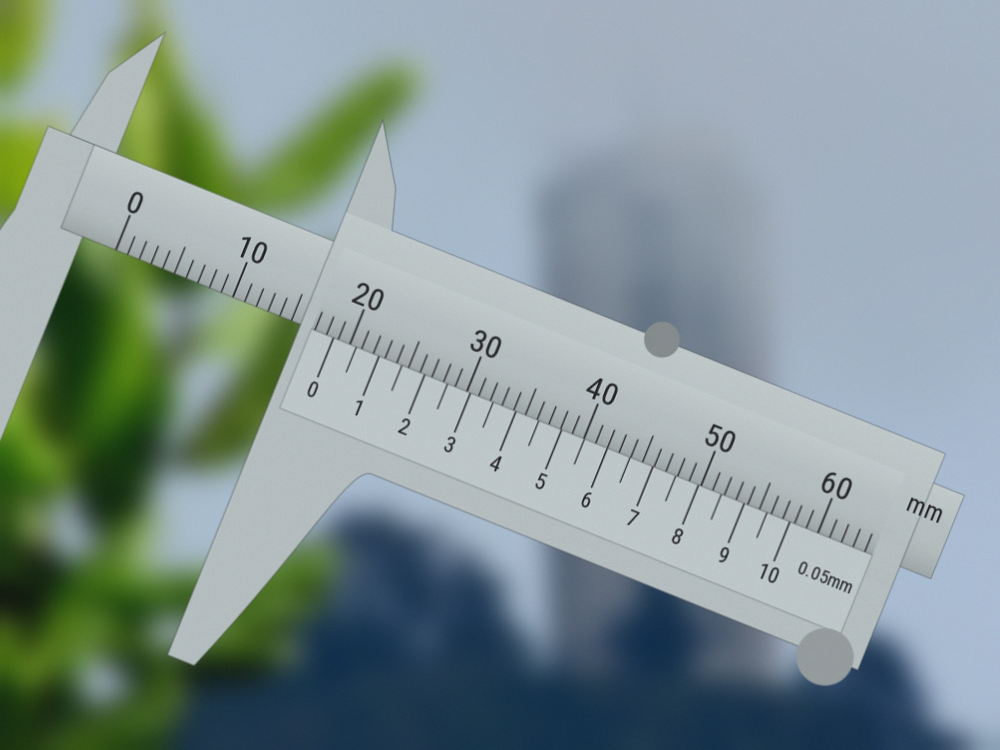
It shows value=18.6 unit=mm
